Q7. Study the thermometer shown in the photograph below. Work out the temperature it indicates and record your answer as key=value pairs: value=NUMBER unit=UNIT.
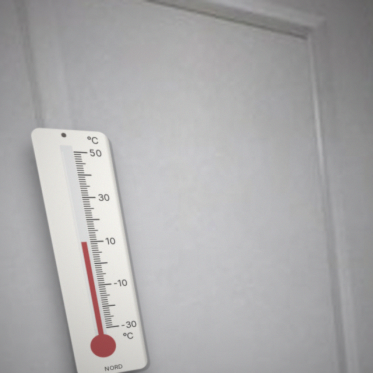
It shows value=10 unit=°C
